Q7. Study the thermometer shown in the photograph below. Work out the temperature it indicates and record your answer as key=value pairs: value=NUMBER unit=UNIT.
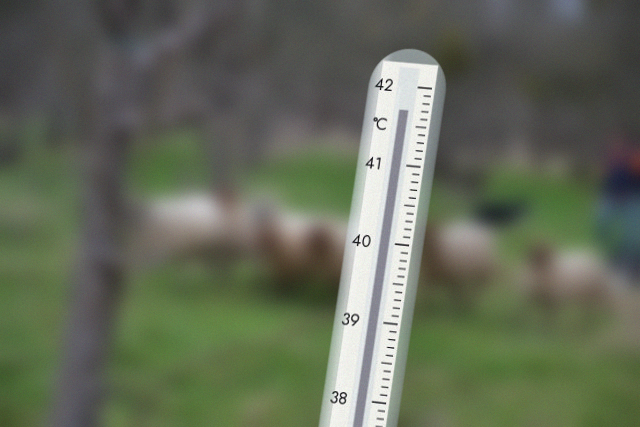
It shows value=41.7 unit=°C
